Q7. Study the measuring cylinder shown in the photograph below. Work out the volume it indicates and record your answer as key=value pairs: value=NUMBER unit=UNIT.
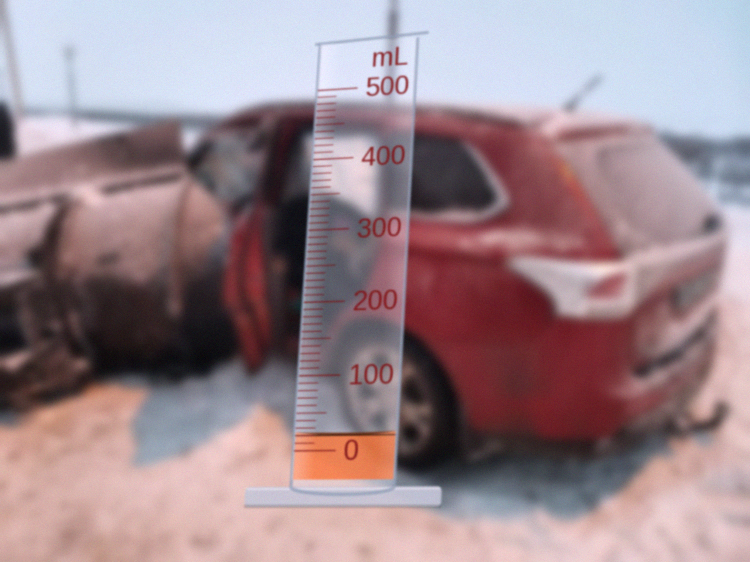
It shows value=20 unit=mL
